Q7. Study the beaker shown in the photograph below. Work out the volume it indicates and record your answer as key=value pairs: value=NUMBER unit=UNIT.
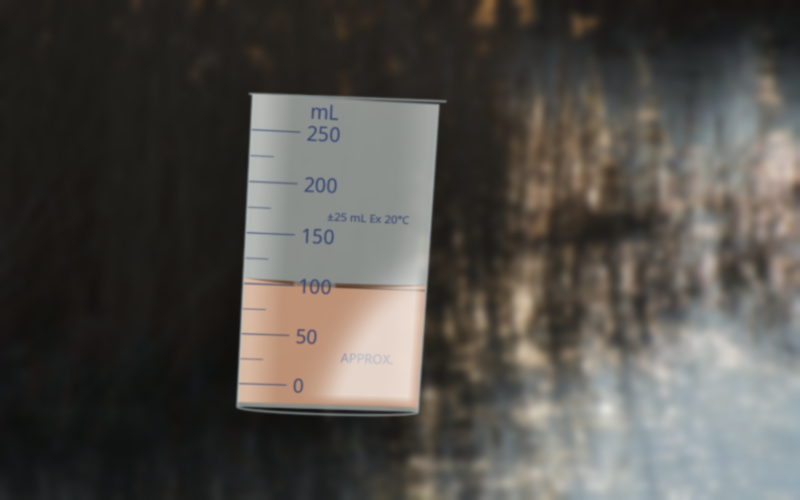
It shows value=100 unit=mL
